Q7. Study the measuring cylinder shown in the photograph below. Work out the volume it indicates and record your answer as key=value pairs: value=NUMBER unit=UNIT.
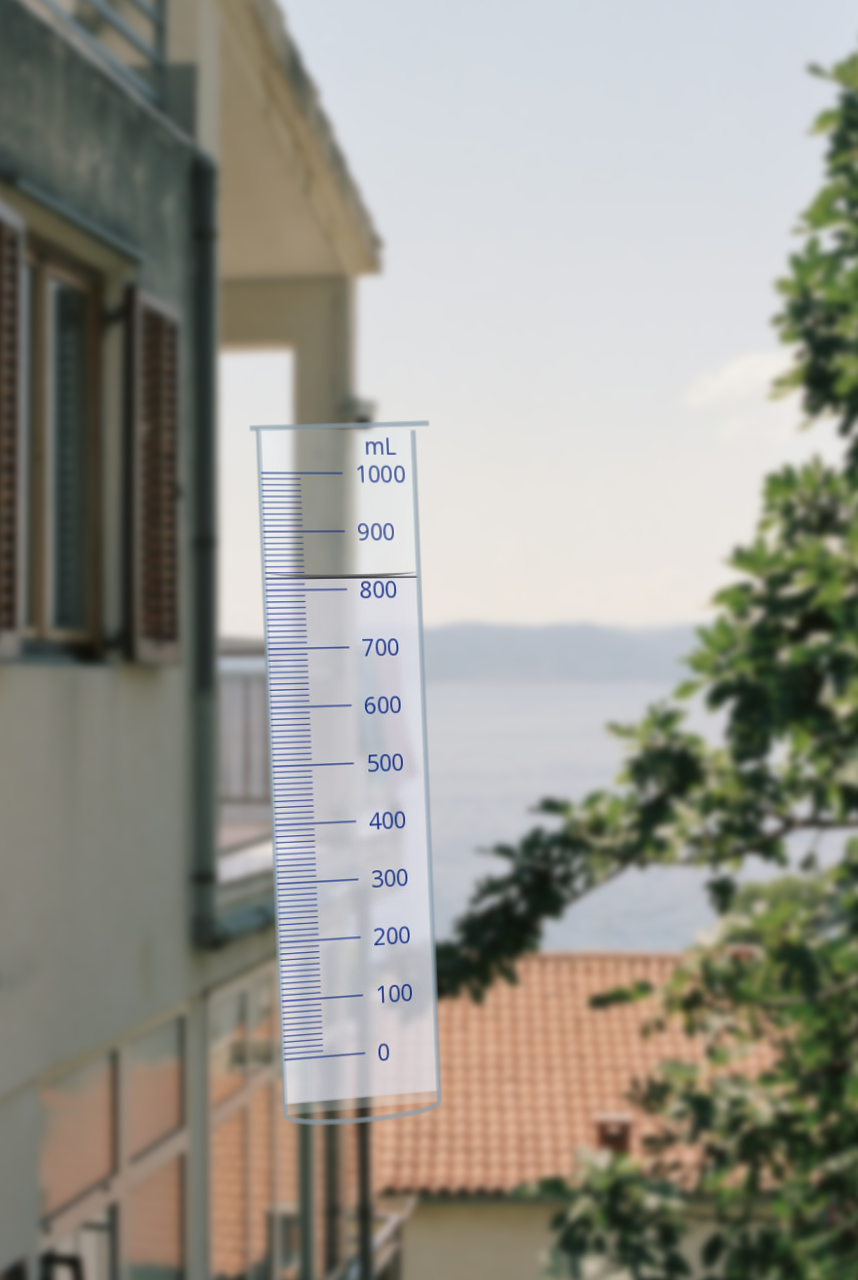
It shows value=820 unit=mL
